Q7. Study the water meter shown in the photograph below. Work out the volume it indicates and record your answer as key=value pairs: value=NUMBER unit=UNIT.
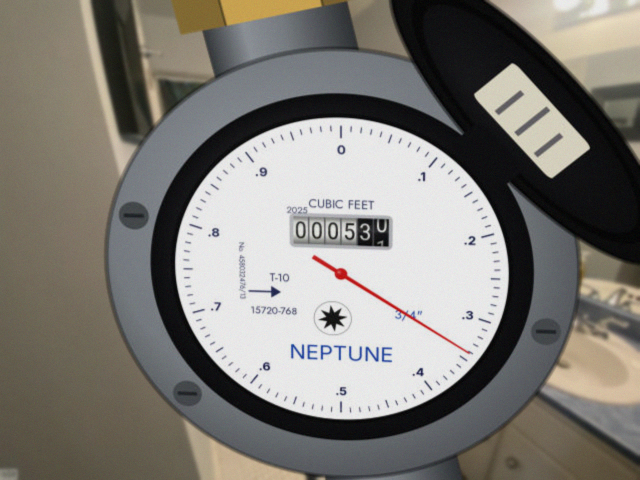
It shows value=530.34 unit=ft³
